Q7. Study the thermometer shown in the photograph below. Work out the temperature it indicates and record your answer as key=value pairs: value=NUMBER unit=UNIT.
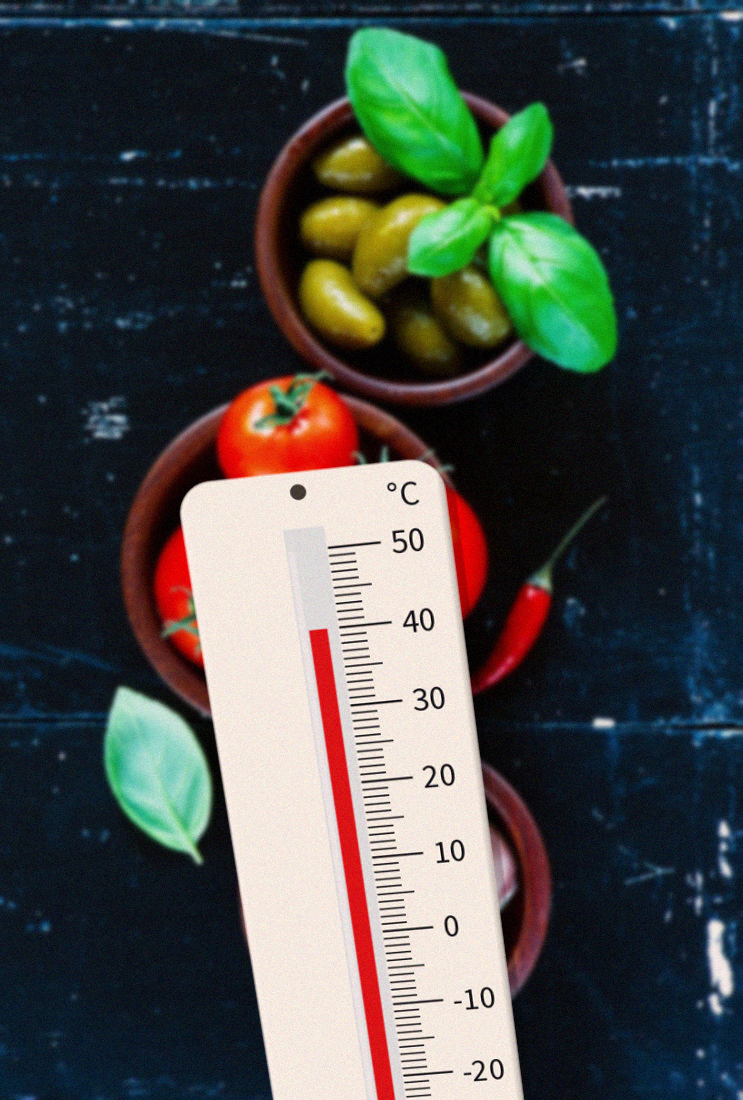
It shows value=40 unit=°C
